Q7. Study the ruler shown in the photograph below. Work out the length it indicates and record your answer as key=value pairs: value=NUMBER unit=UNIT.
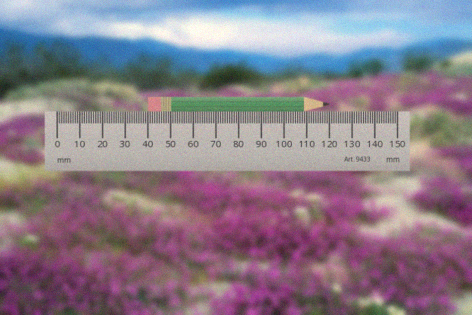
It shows value=80 unit=mm
